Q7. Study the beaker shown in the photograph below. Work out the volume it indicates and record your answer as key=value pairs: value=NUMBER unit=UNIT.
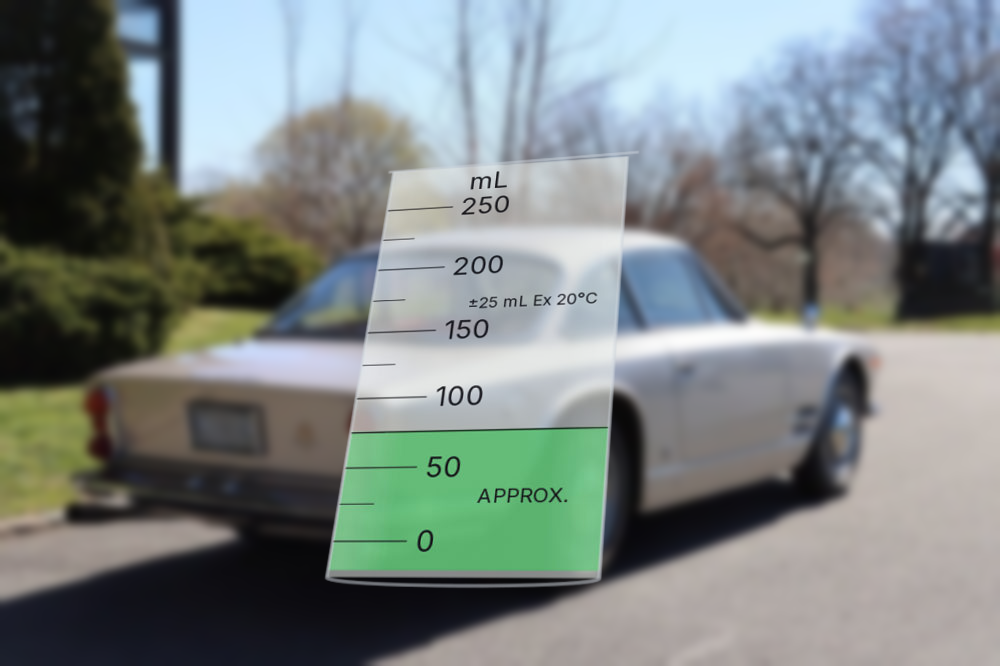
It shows value=75 unit=mL
